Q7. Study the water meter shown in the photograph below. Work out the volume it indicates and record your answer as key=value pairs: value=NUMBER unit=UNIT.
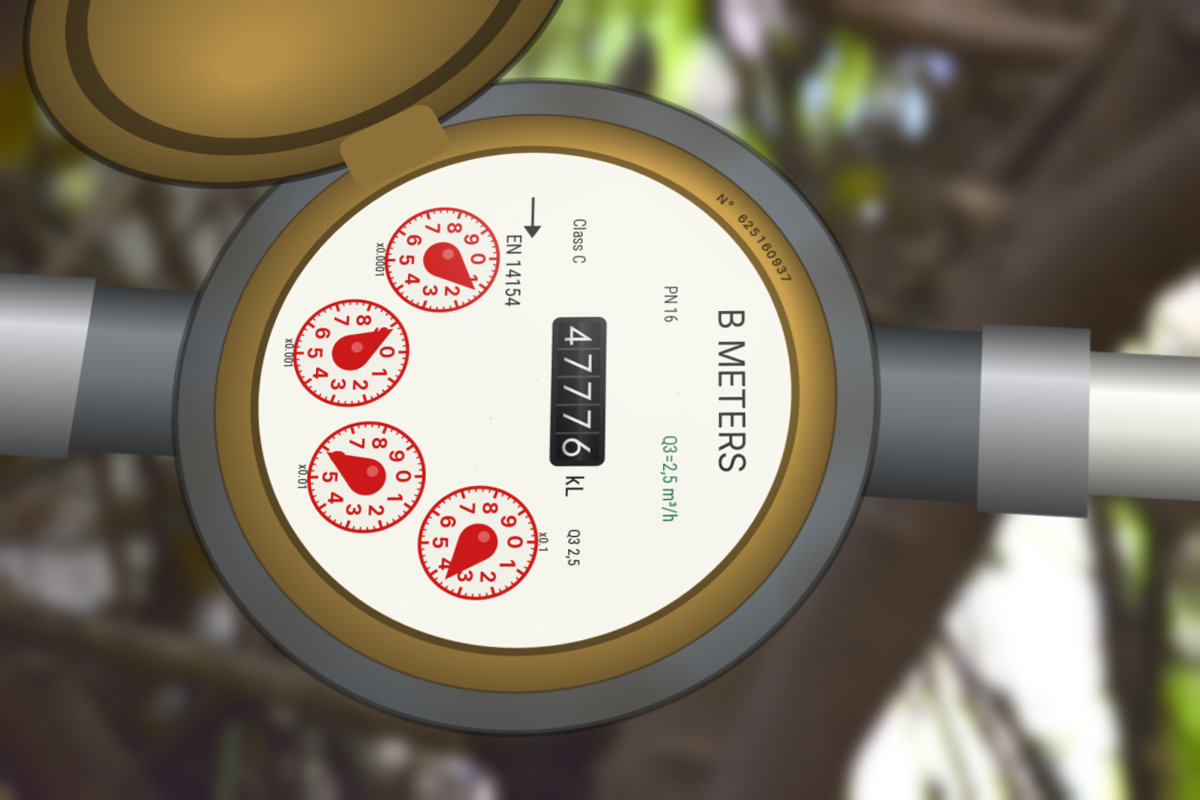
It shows value=47776.3591 unit=kL
